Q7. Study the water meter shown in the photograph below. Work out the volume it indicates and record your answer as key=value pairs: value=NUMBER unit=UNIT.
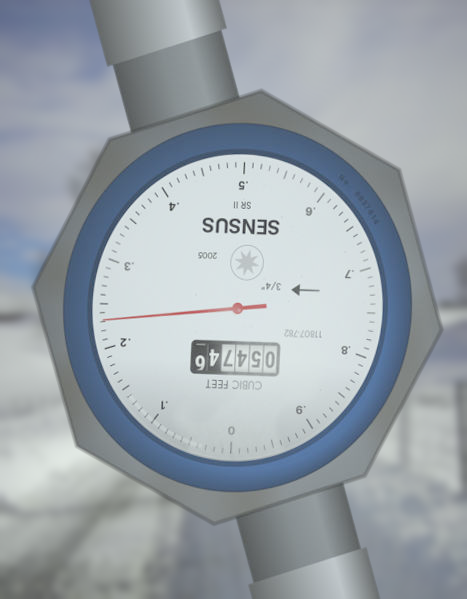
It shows value=54746.23 unit=ft³
